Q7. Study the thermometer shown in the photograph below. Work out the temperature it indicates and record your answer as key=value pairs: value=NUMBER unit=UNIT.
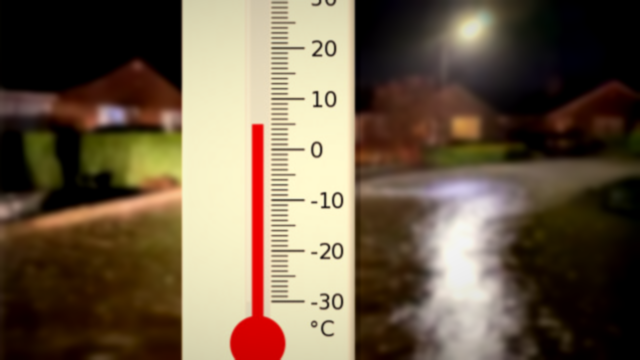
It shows value=5 unit=°C
